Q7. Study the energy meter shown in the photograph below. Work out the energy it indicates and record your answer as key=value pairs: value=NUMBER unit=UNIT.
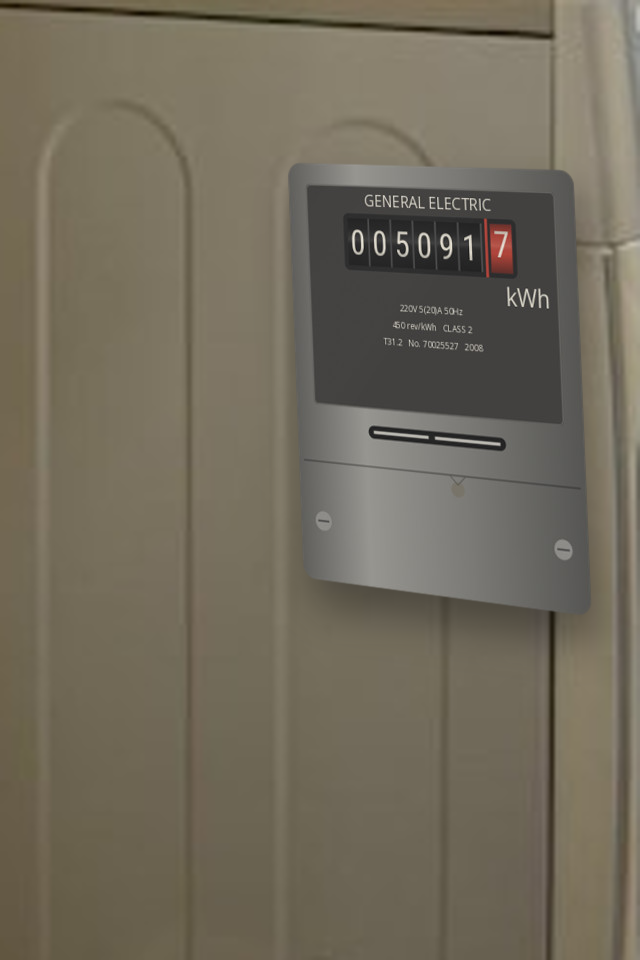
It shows value=5091.7 unit=kWh
